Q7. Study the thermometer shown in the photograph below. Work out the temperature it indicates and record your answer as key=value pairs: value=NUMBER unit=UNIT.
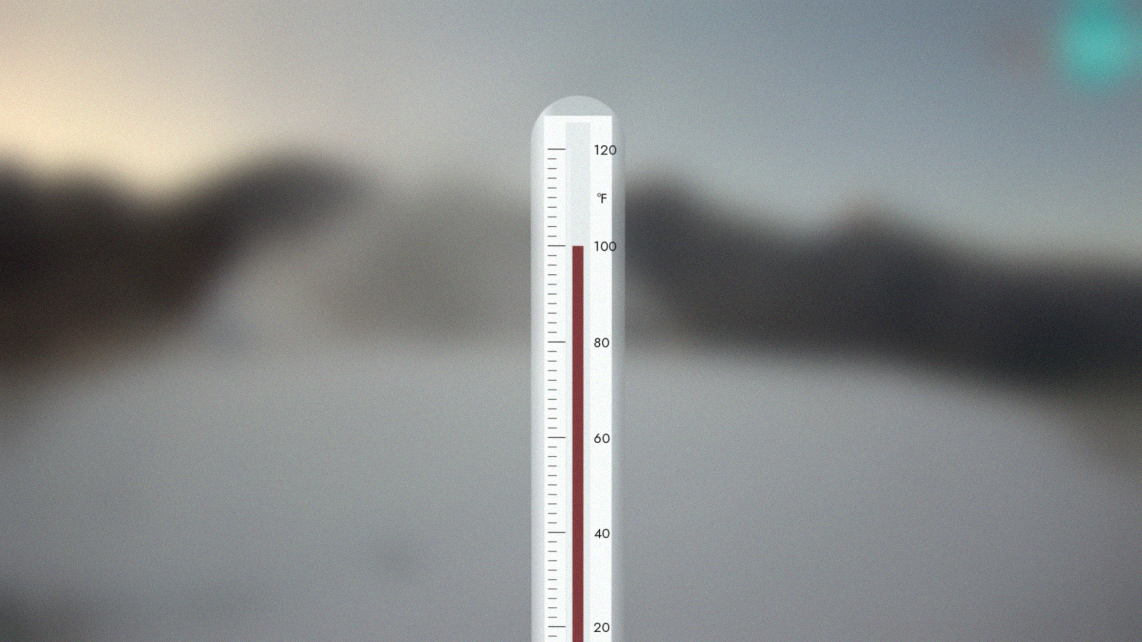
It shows value=100 unit=°F
